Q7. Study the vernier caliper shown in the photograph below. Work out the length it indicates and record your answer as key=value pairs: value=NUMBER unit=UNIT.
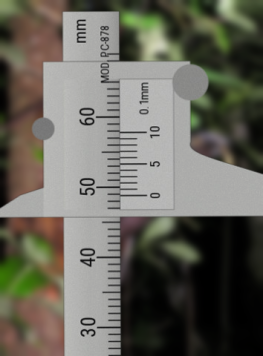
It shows value=48.8 unit=mm
